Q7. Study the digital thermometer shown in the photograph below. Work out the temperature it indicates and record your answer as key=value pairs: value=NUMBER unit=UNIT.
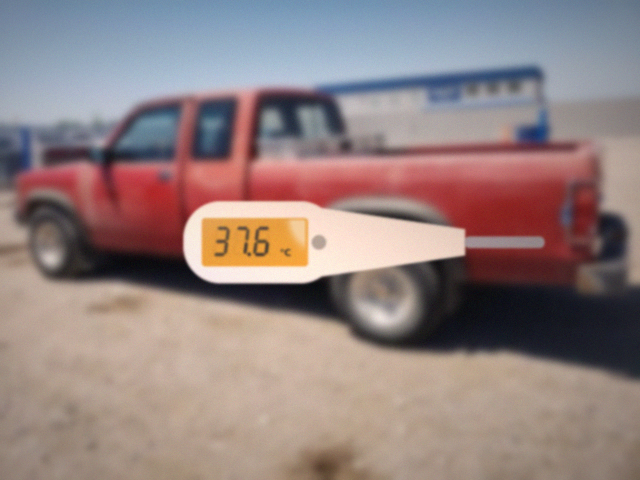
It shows value=37.6 unit=°C
